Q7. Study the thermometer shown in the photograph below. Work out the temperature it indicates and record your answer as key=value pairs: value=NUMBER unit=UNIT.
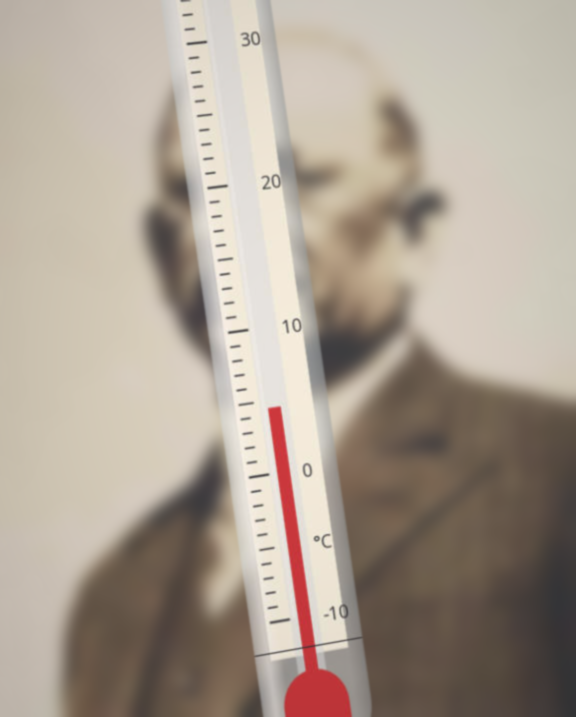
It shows value=4.5 unit=°C
